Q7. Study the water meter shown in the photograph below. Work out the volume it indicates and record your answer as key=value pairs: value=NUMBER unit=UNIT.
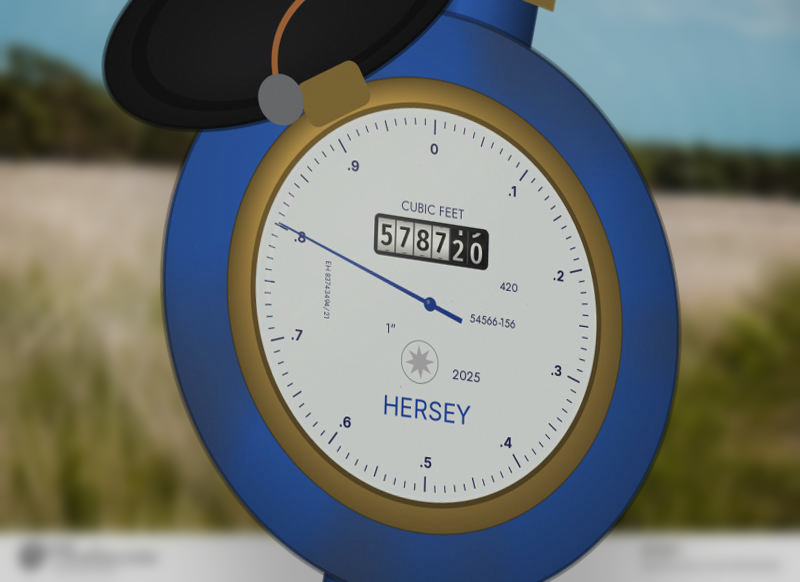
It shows value=578719.80 unit=ft³
